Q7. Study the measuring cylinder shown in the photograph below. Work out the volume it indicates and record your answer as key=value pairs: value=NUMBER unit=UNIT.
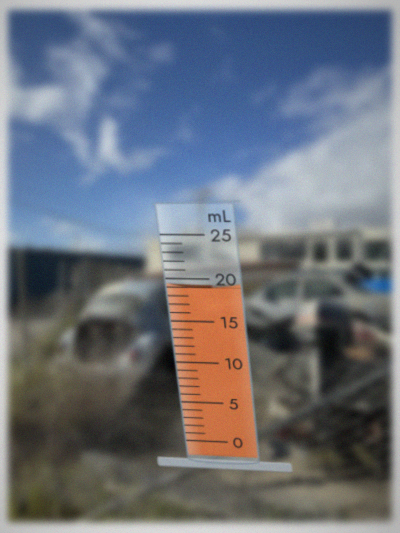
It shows value=19 unit=mL
